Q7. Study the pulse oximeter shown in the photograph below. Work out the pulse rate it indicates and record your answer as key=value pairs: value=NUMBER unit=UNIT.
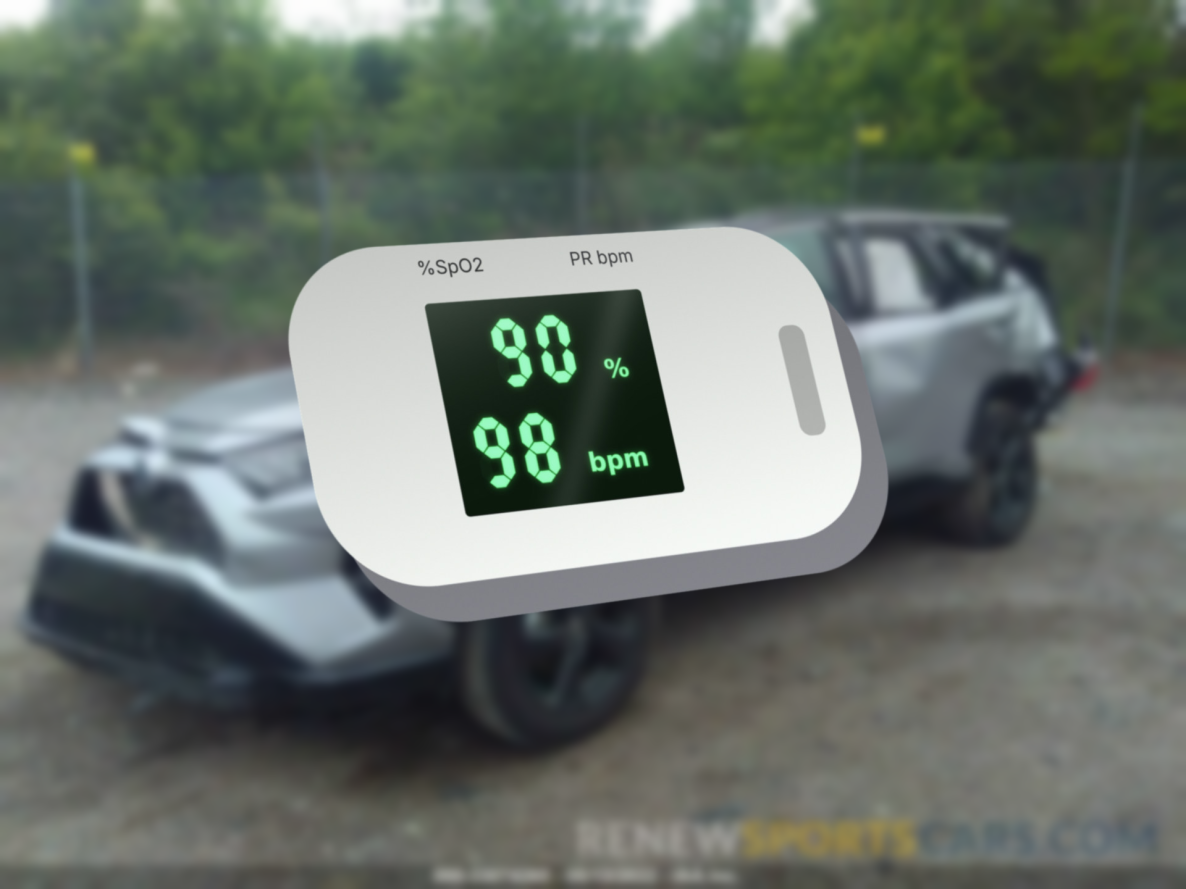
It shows value=98 unit=bpm
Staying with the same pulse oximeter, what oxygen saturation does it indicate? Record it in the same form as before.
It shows value=90 unit=%
